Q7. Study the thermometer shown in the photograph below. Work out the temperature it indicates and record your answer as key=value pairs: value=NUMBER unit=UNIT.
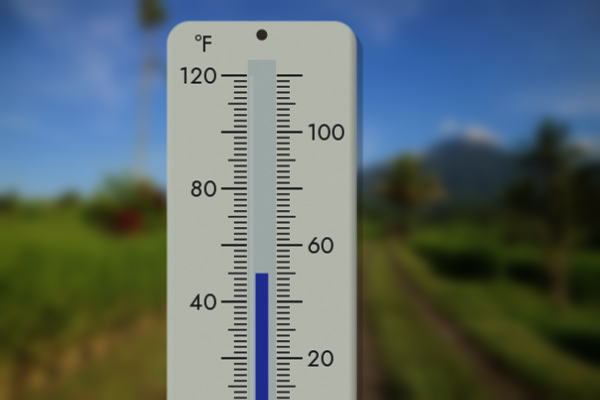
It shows value=50 unit=°F
